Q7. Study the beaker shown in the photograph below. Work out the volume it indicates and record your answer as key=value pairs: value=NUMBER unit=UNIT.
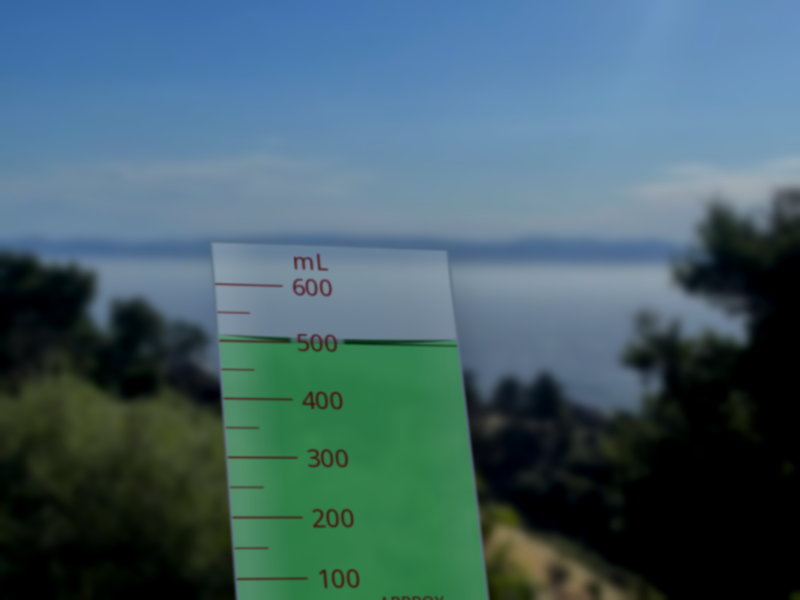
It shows value=500 unit=mL
